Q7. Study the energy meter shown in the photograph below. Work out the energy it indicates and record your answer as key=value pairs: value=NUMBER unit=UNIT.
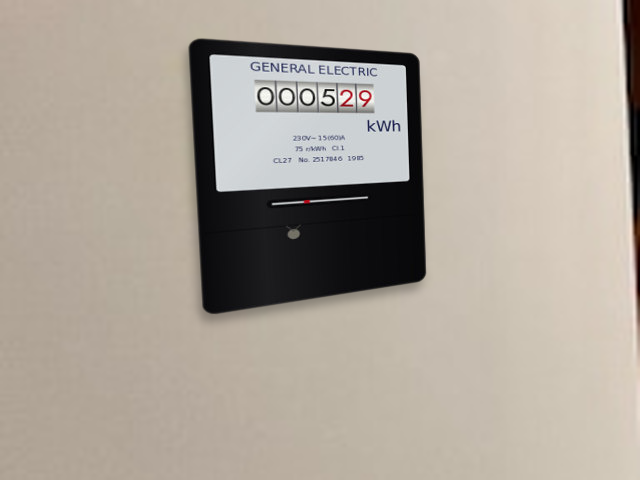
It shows value=5.29 unit=kWh
